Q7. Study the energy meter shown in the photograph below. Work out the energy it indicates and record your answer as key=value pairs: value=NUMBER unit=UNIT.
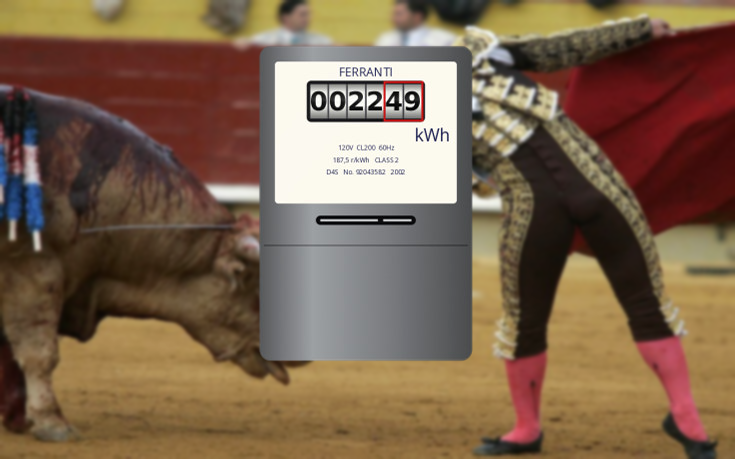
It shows value=22.49 unit=kWh
